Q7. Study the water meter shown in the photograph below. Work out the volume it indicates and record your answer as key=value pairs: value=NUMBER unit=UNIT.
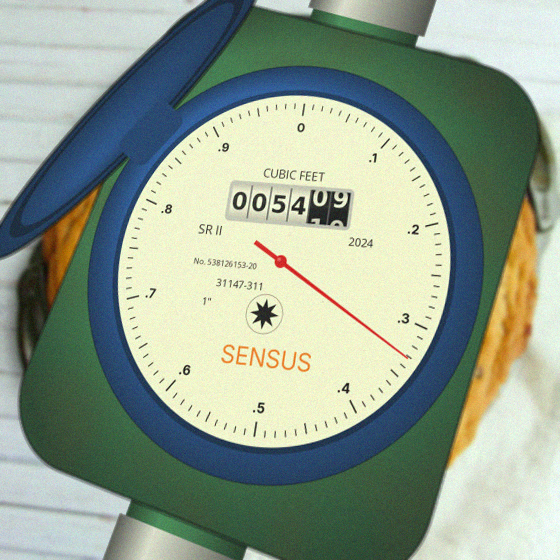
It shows value=5409.33 unit=ft³
